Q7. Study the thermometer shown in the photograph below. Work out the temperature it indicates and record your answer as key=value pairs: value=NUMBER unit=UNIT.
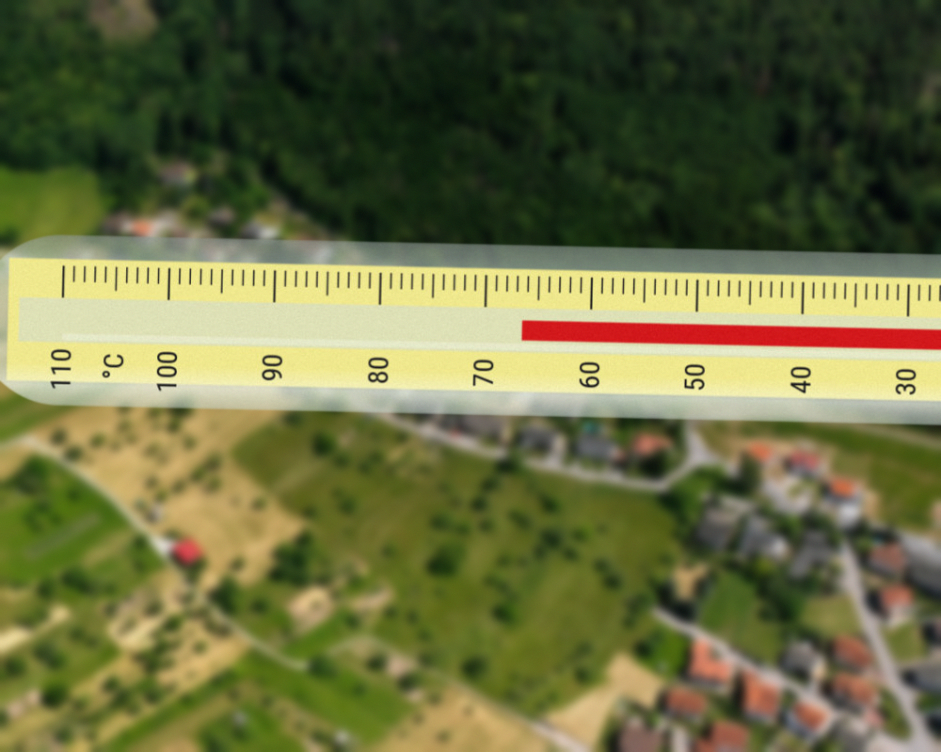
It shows value=66.5 unit=°C
